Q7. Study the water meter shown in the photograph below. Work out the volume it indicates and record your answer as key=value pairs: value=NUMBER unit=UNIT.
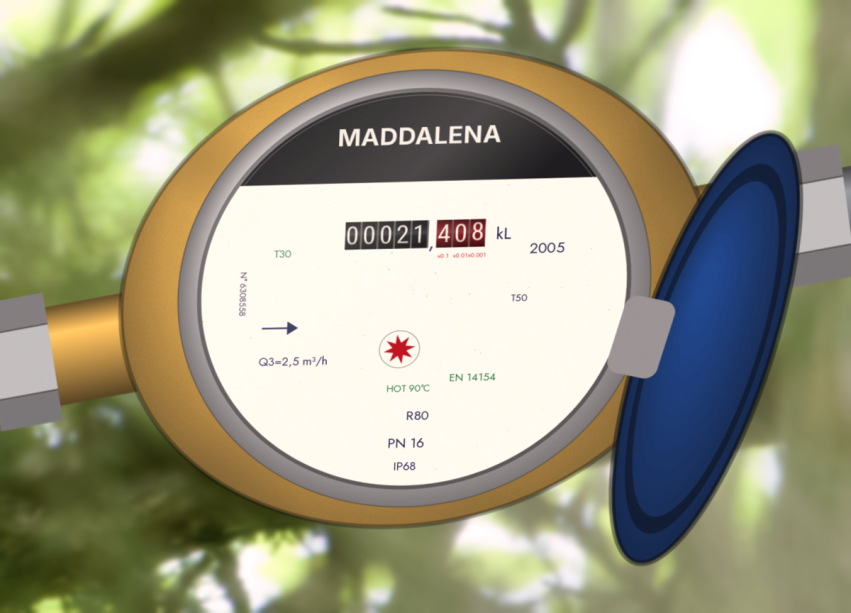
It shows value=21.408 unit=kL
